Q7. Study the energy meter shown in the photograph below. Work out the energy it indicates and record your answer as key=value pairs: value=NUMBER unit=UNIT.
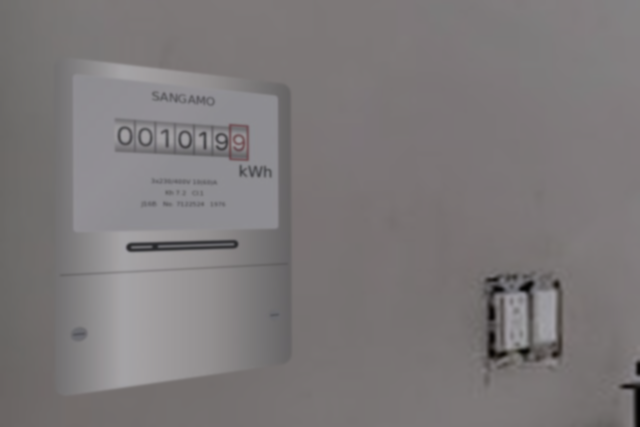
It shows value=1019.9 unit=kWh
